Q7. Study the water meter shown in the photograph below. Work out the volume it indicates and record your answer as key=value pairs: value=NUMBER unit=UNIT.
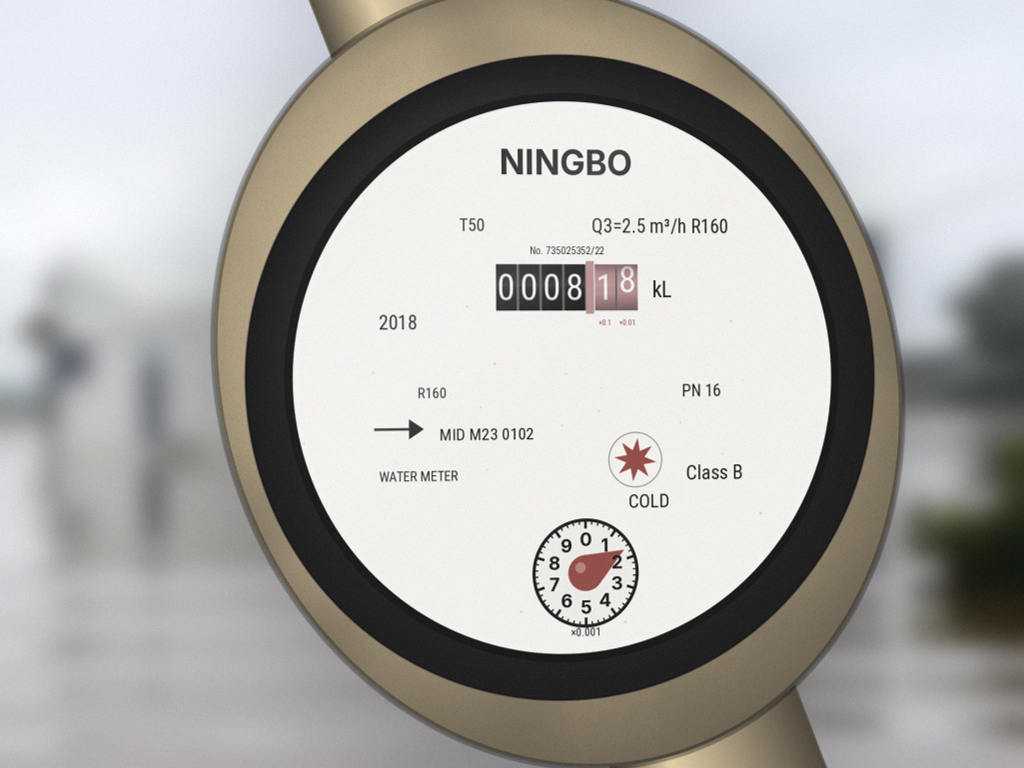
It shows value=8.181 unit=kL
